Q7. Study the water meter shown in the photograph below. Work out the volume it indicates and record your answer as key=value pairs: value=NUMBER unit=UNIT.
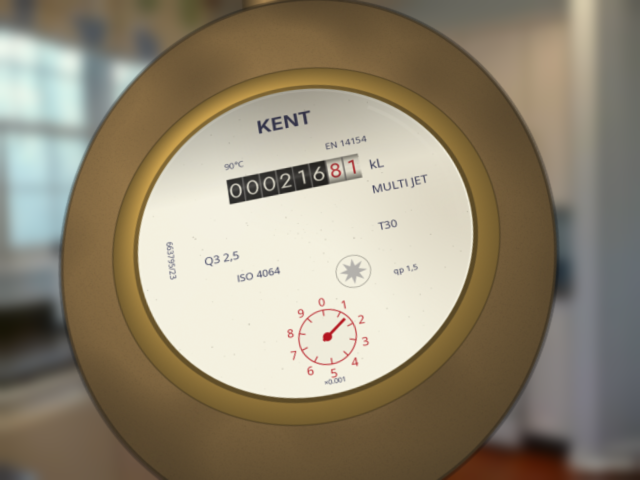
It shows value=216.811 unit=kL
